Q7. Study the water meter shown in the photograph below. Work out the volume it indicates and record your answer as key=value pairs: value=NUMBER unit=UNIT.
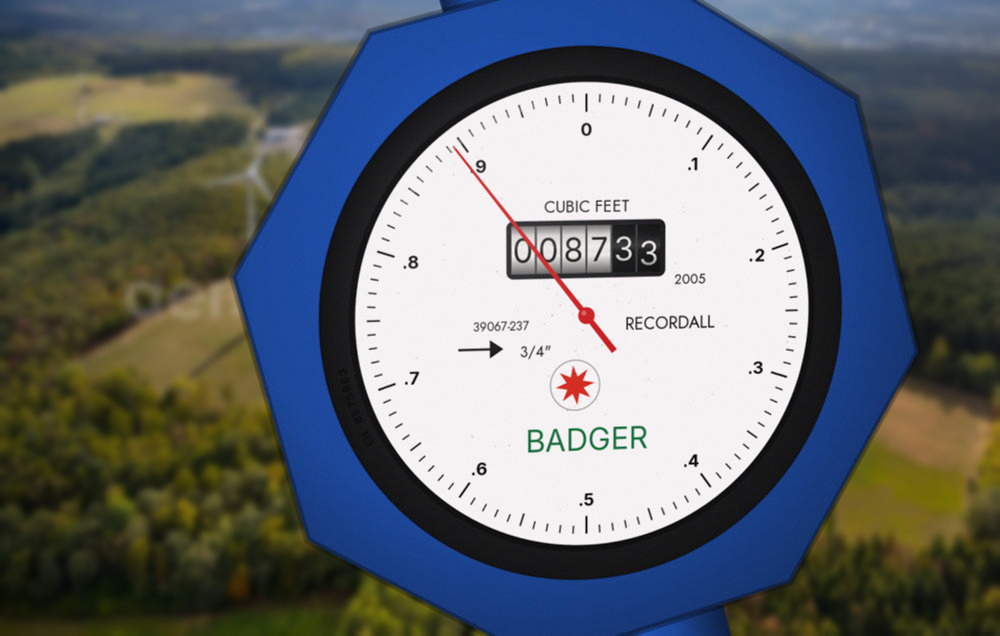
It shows value=8732.89 unit=ft³
